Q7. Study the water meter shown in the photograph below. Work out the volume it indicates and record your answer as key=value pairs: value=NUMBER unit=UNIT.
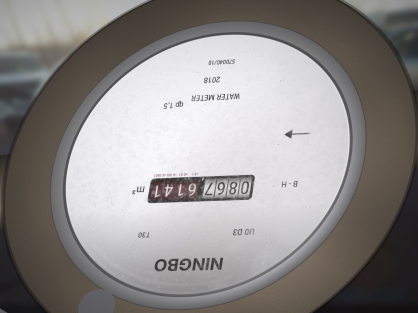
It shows value=867.6141 unit=m³
